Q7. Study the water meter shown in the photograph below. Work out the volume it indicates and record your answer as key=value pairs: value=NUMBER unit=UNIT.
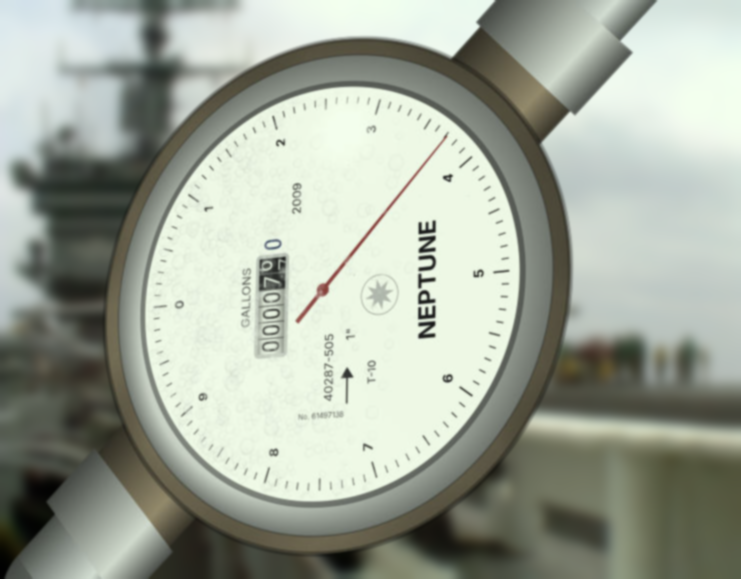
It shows value=763.7 unit=gal
